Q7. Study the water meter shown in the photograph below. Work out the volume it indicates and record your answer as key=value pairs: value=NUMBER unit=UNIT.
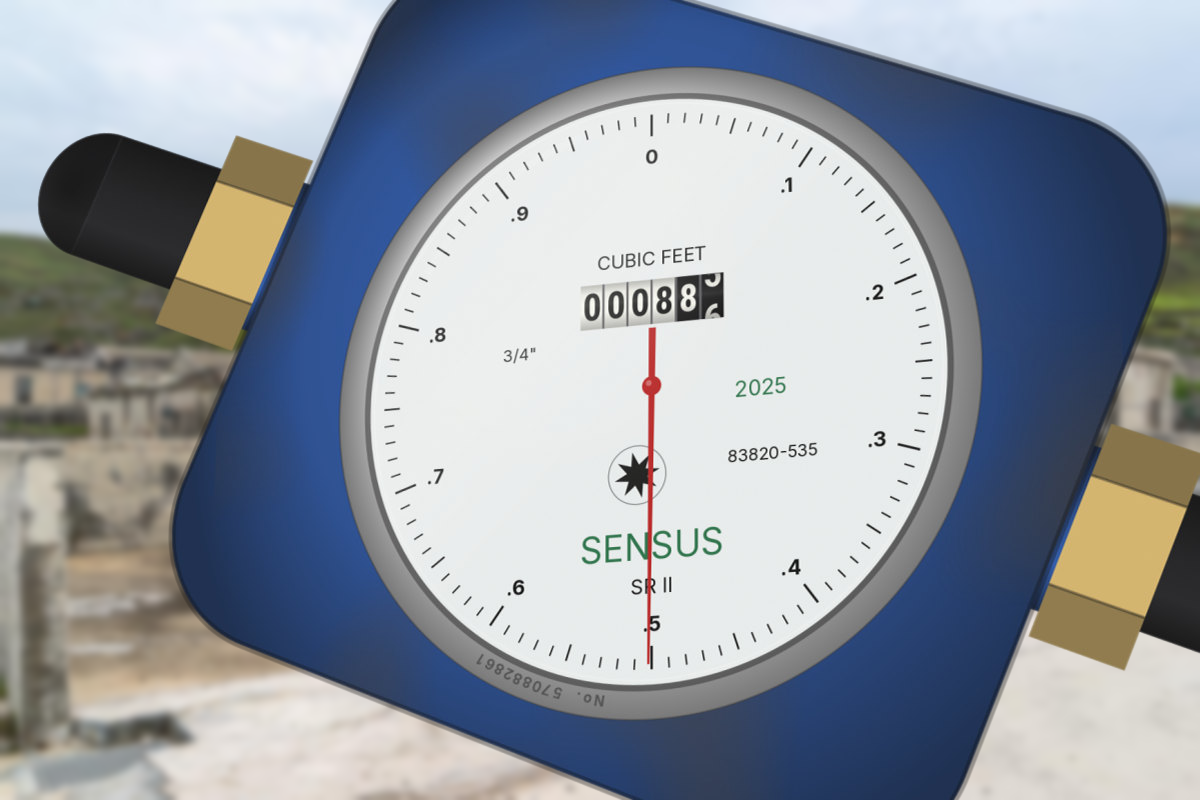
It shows value=885.50 unit=ft³
